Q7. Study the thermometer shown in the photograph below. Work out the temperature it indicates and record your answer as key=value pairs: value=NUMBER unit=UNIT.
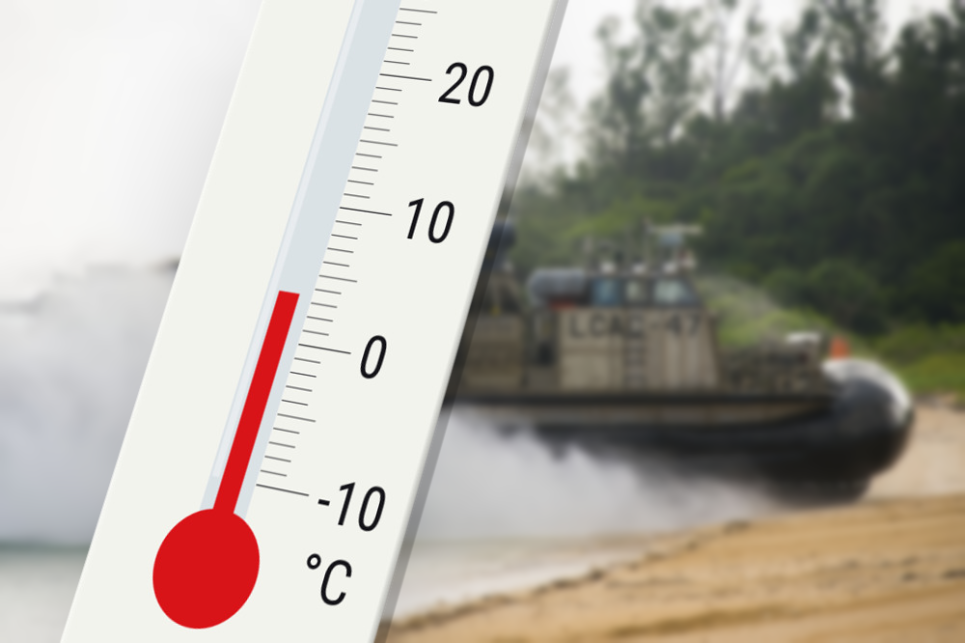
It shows value=3.5 unit=°C
